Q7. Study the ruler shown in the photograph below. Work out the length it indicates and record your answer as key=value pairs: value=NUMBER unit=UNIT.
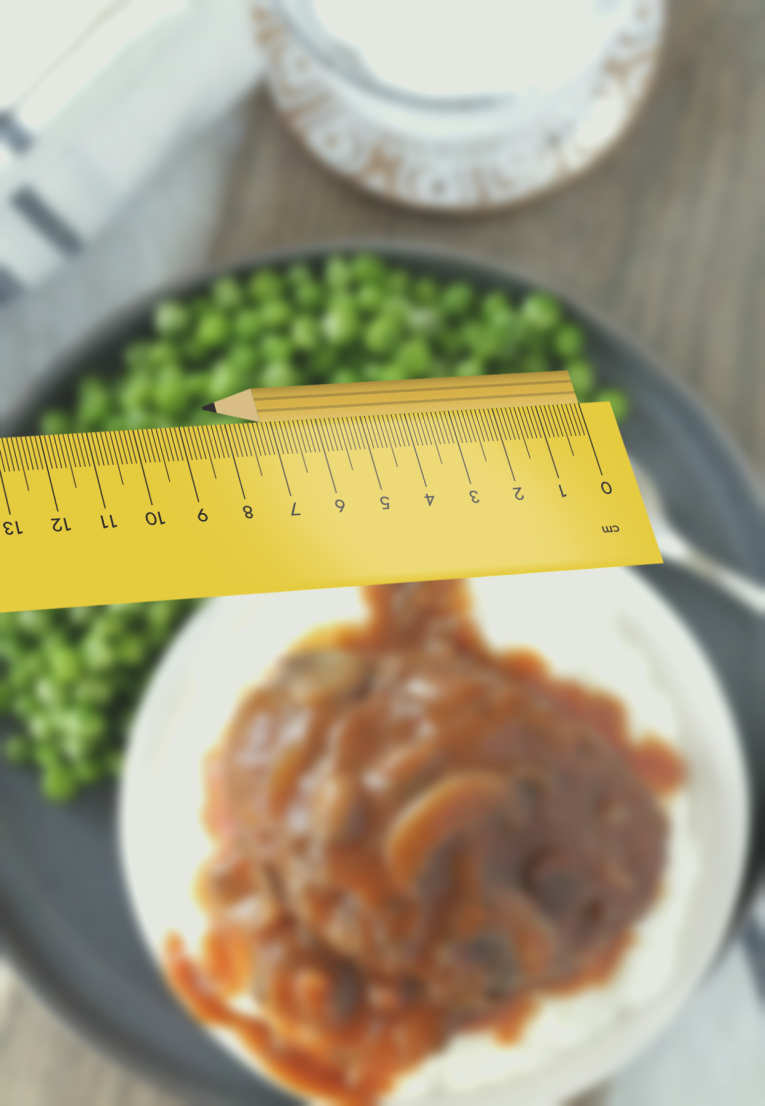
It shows value=8.4 unit=cm
